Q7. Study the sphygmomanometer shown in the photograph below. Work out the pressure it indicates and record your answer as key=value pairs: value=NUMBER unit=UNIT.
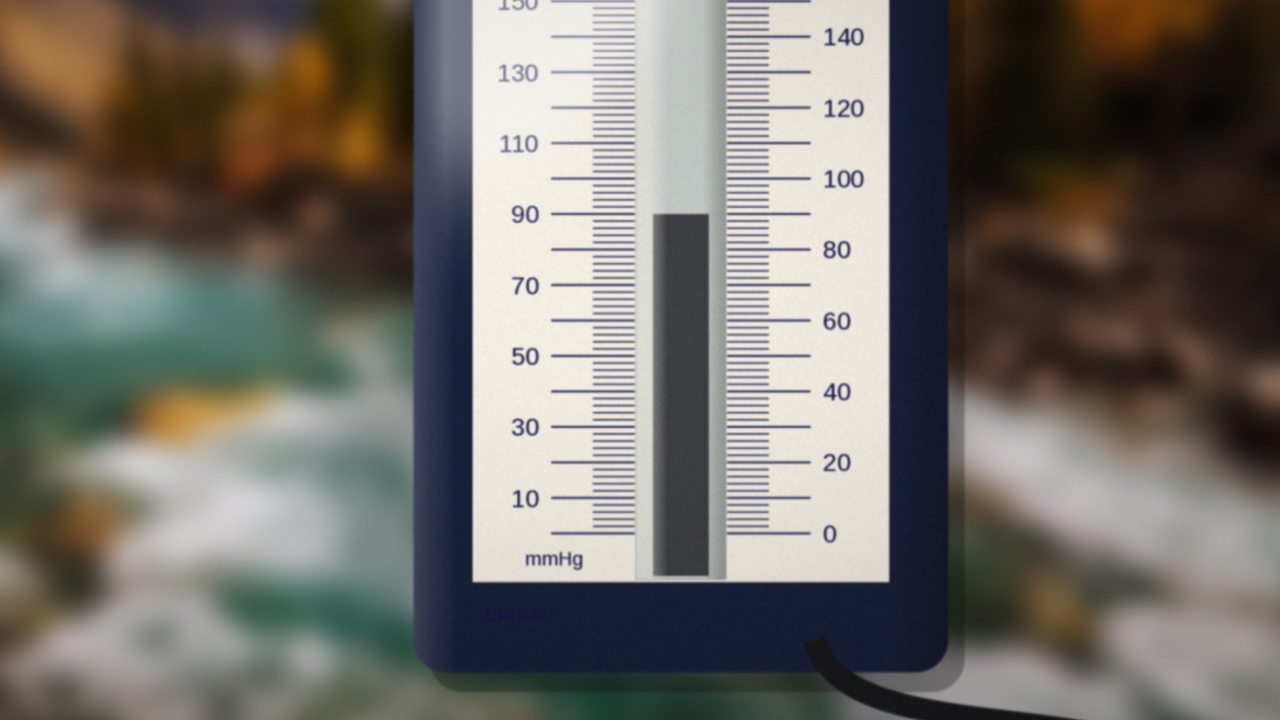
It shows value=90 unit=mmHg
